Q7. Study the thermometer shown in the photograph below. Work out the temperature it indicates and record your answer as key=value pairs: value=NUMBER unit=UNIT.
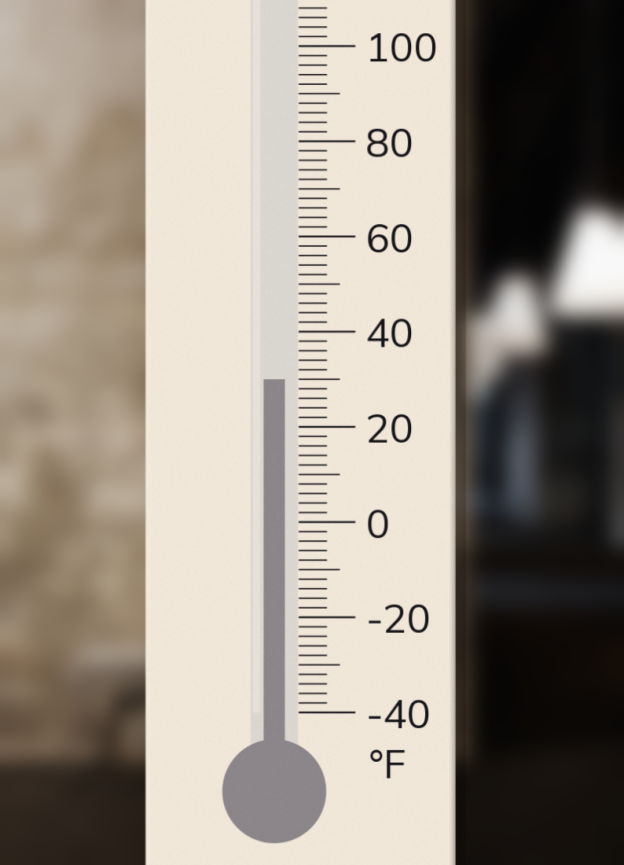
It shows value=30 unit=°F
